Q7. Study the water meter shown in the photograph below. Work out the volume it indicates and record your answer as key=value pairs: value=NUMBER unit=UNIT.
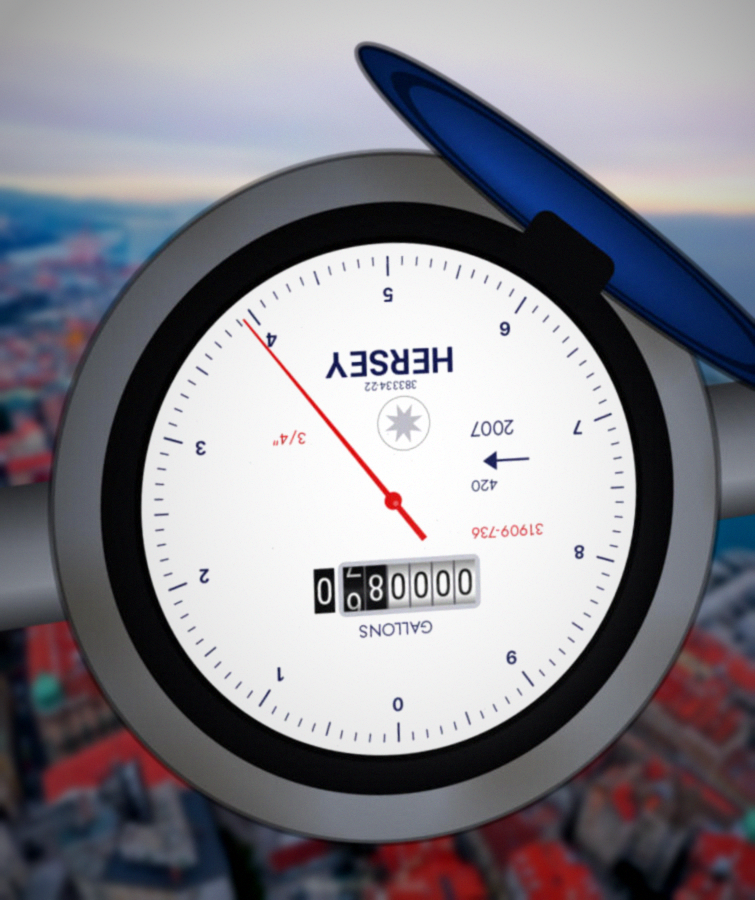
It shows value=863.9 unit=gal
